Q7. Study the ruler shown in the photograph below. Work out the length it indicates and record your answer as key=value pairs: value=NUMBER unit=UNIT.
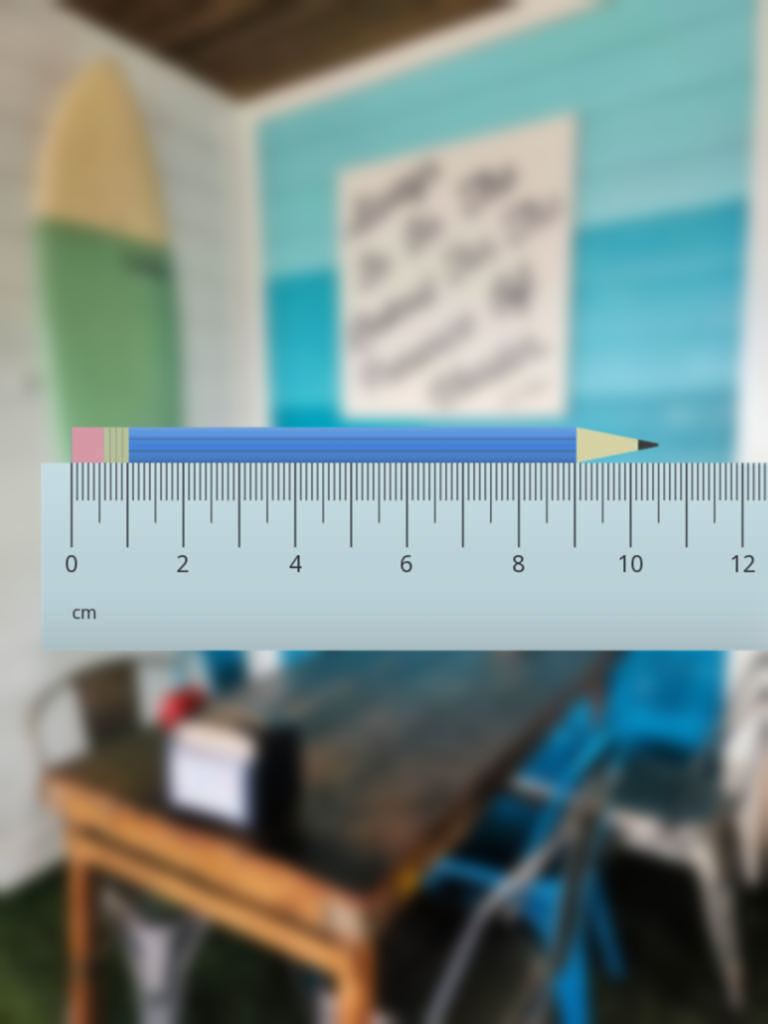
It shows value=10.5 unit=cm
